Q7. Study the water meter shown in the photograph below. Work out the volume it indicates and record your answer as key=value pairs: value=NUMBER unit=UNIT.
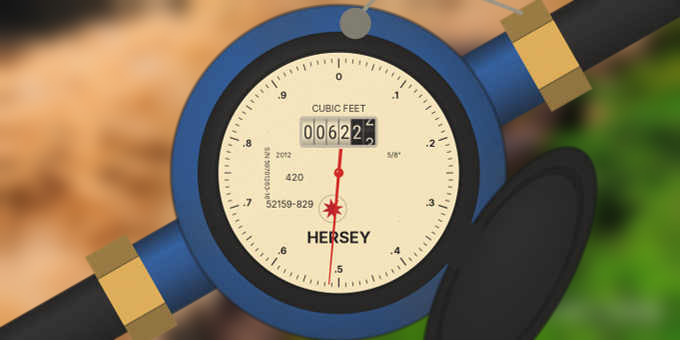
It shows value=6222.51 unit=ft³
